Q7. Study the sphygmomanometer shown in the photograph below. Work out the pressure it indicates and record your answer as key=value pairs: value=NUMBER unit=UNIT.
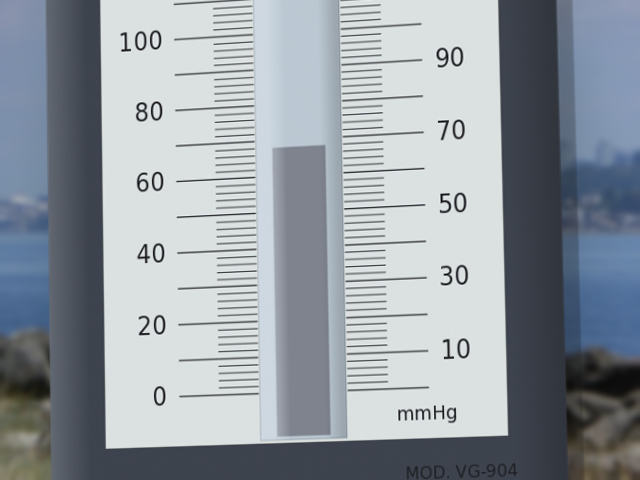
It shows value=68 unit=mmHg
